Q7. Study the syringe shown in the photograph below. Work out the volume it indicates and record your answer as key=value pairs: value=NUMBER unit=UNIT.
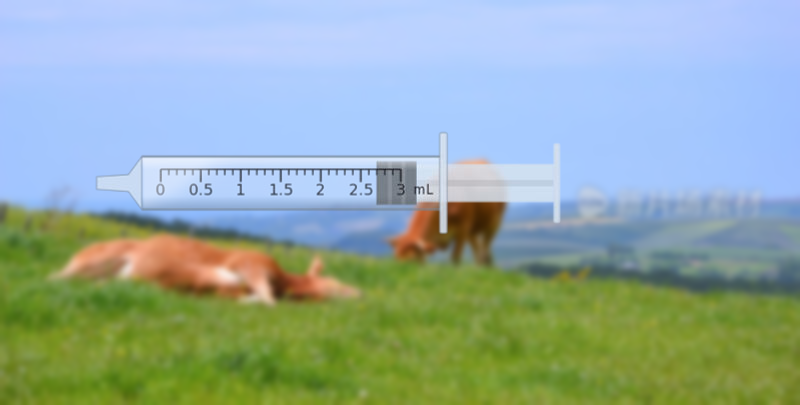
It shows value=2.7 unit=mL
